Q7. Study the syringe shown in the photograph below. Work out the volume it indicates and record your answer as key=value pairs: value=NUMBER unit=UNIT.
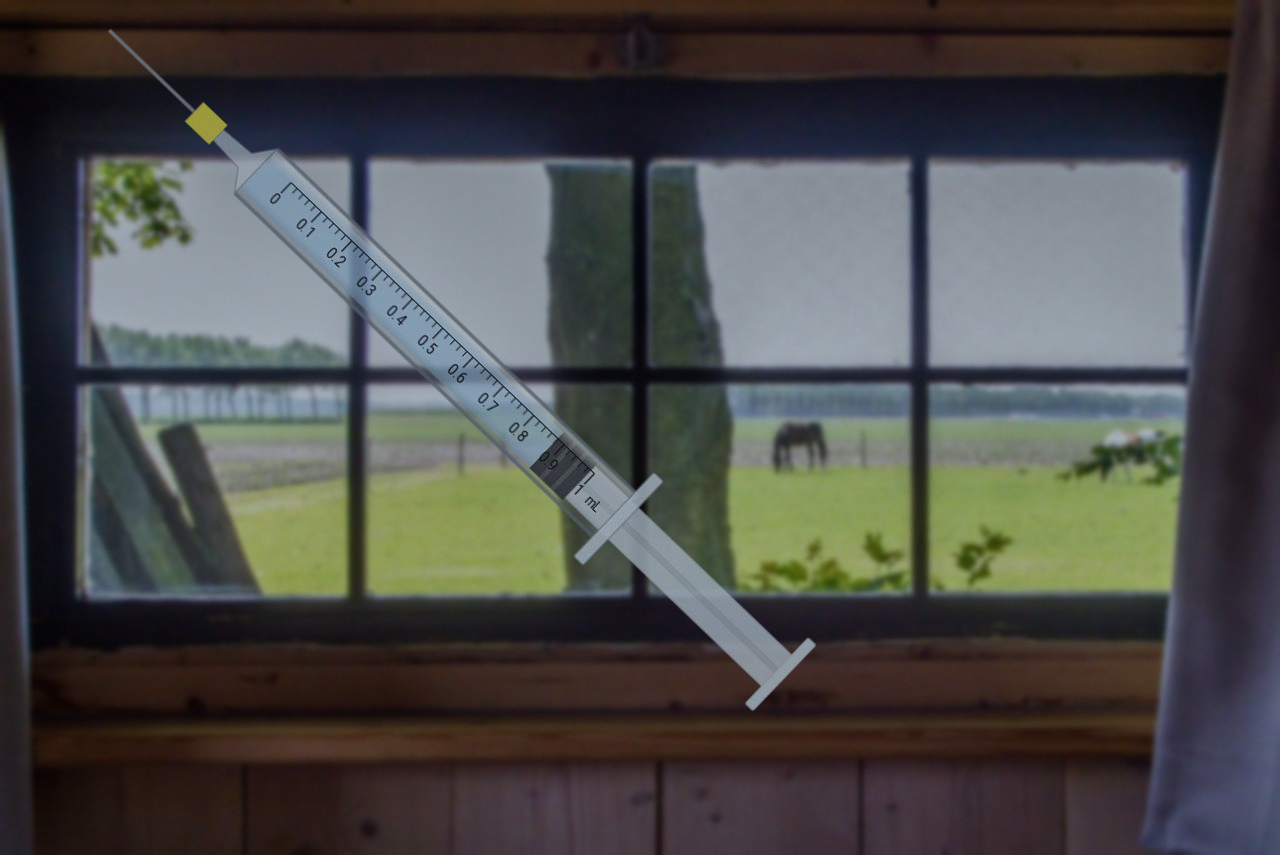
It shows value=0.88 unit=mL
